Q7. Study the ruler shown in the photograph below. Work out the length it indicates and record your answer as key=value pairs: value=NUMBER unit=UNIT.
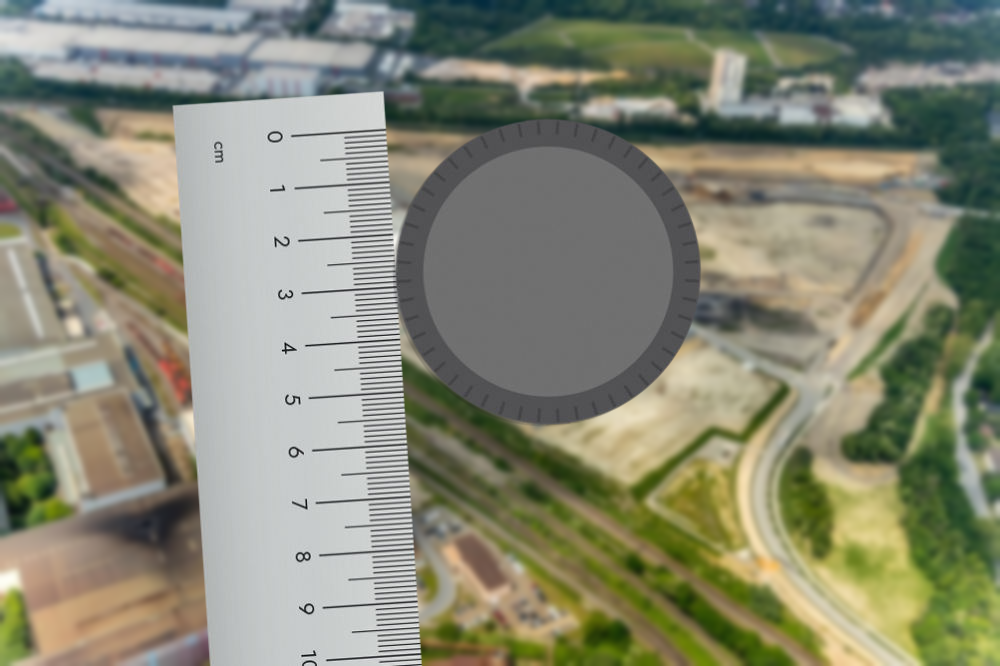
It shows value=5.8 unit=cm
